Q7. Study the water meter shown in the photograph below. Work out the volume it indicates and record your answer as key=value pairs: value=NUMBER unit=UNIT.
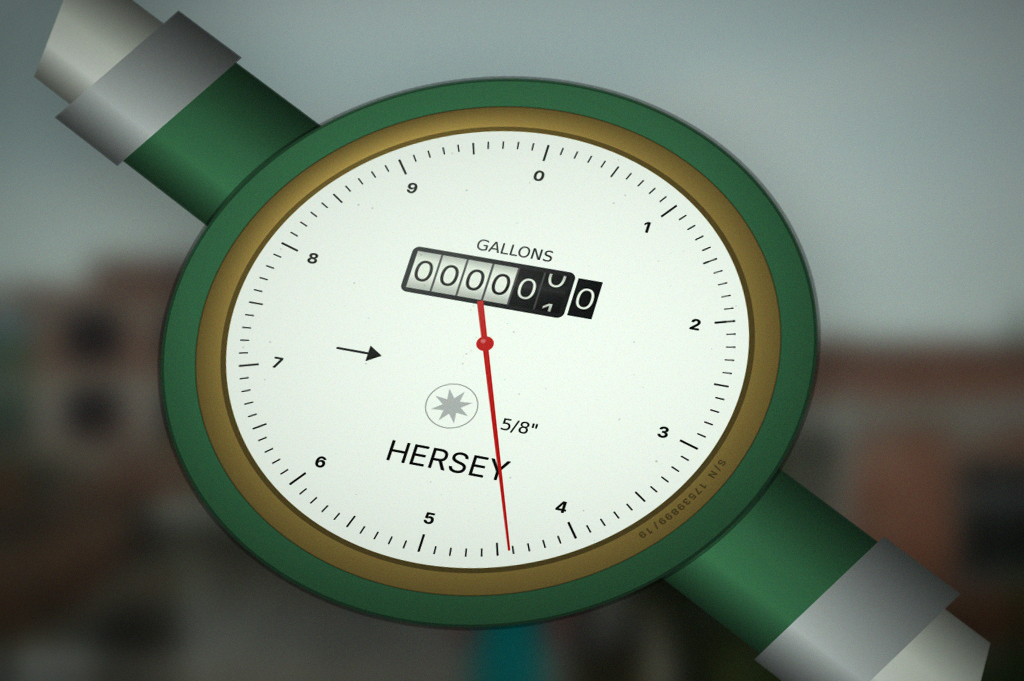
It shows value=4.4 unit=gal
